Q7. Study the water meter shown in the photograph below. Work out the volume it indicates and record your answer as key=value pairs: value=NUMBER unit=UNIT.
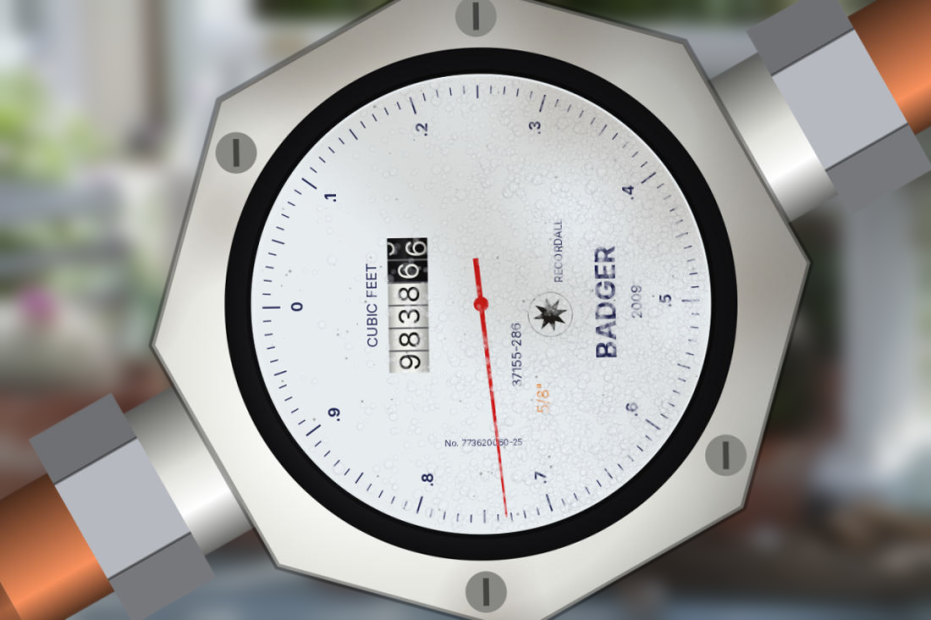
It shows value=983865.73 unit=ft³
